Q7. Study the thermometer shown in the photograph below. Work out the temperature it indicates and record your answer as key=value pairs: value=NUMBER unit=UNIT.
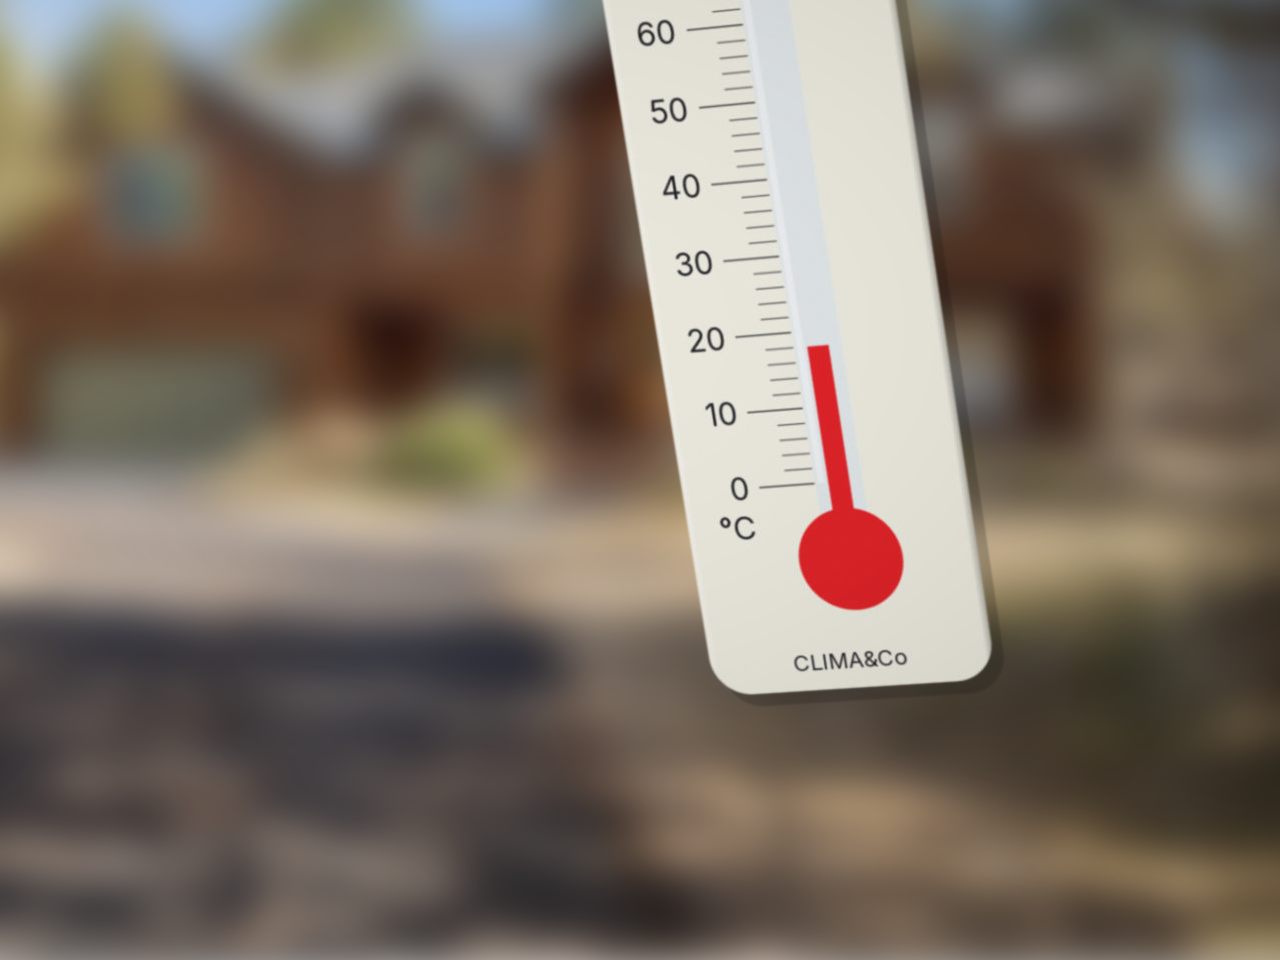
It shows value=18 unit=°C
